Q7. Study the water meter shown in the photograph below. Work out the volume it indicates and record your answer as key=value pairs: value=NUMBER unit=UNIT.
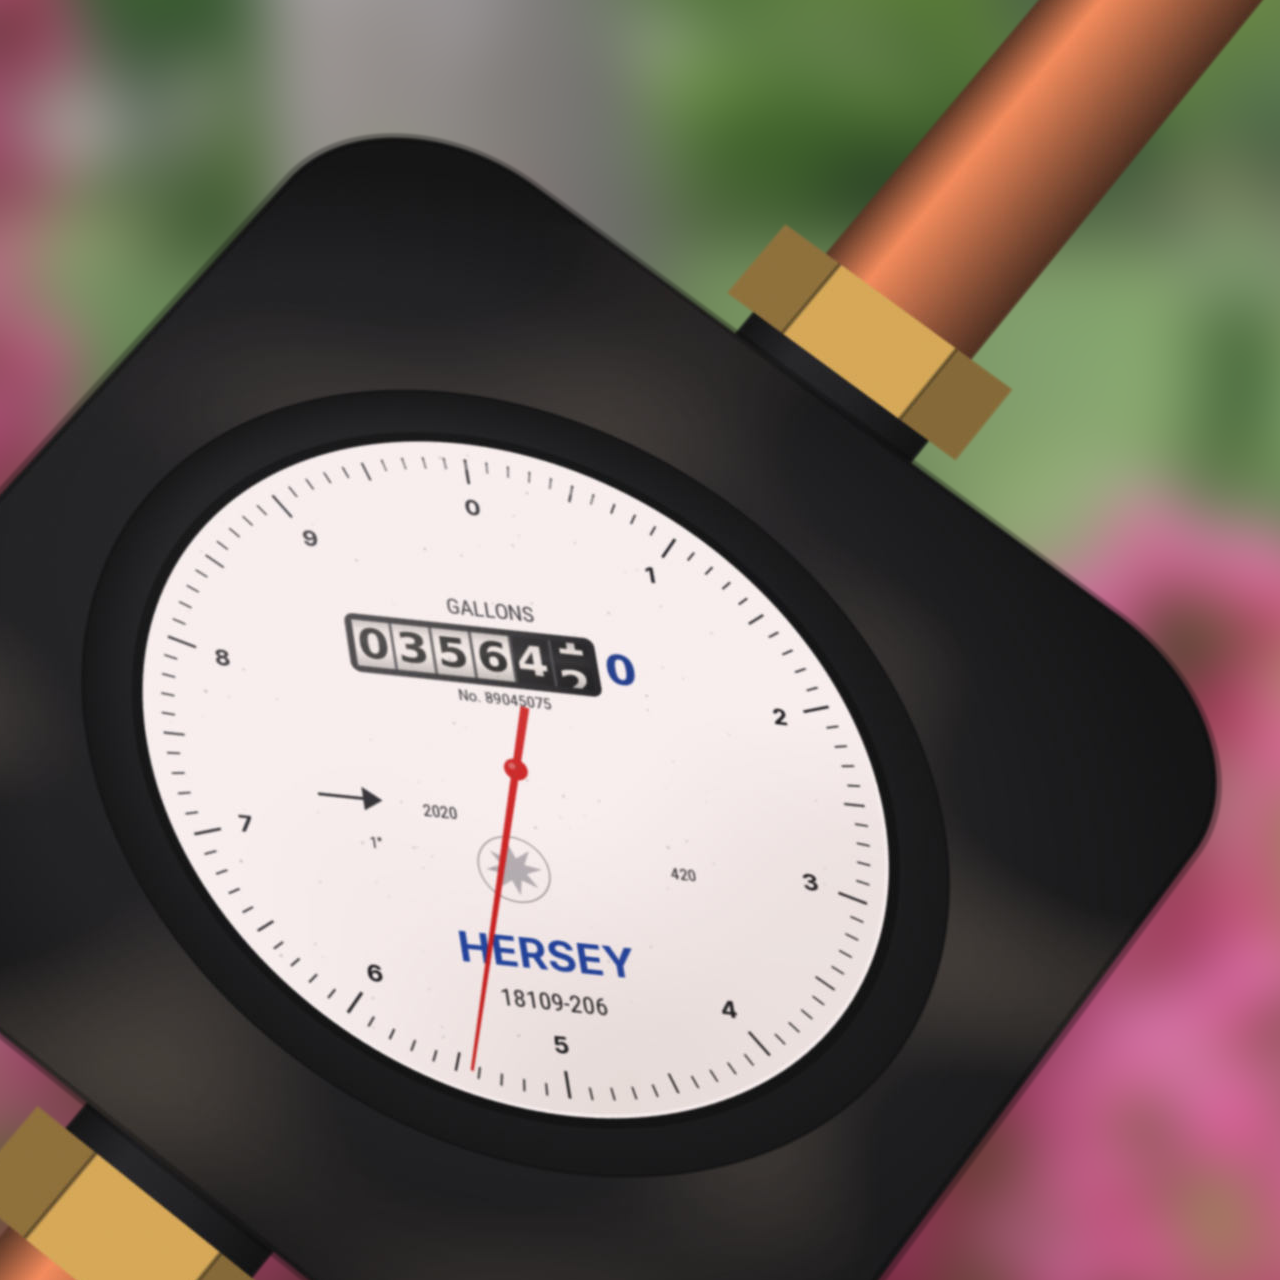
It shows value=356415.4 unit=gal
